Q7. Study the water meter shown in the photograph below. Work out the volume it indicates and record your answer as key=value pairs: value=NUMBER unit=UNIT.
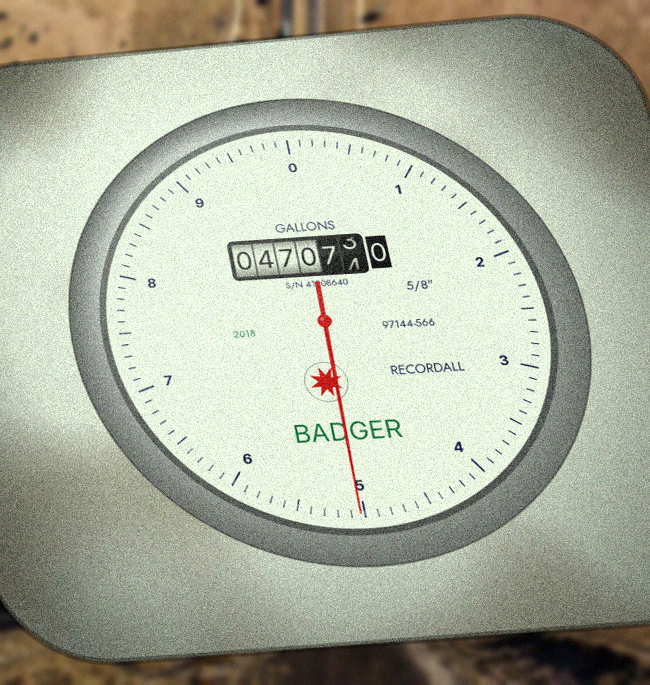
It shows value=470735.0 unit=gal
